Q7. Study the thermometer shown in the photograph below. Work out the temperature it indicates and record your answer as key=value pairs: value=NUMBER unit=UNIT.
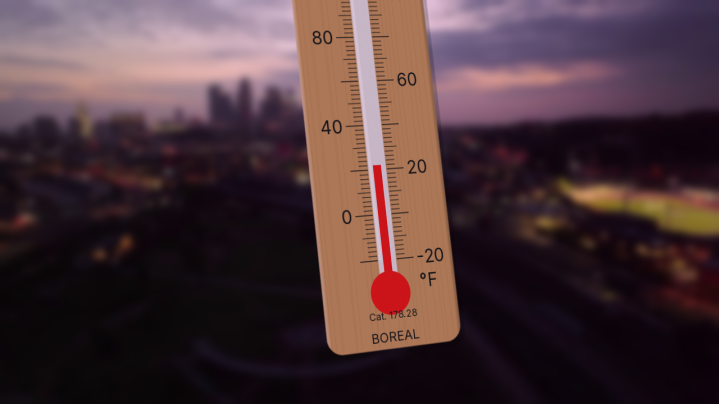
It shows value=22 unit=°F
